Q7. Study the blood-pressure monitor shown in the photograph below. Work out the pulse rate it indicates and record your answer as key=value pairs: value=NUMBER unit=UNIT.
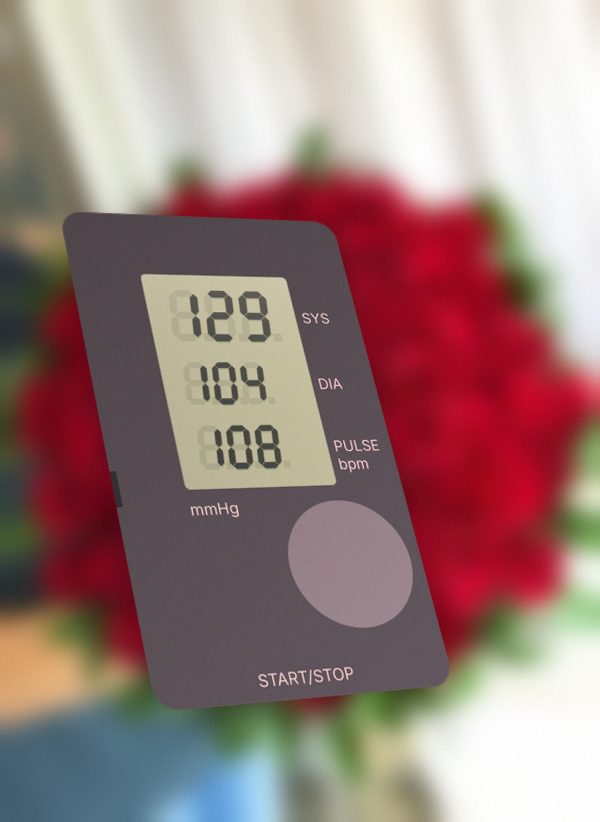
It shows value=108 unit=bpm
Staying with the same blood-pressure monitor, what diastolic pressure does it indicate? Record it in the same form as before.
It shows value=104 unit=mmHg
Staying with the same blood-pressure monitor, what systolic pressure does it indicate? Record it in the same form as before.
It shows value=129 unit=mmHg
